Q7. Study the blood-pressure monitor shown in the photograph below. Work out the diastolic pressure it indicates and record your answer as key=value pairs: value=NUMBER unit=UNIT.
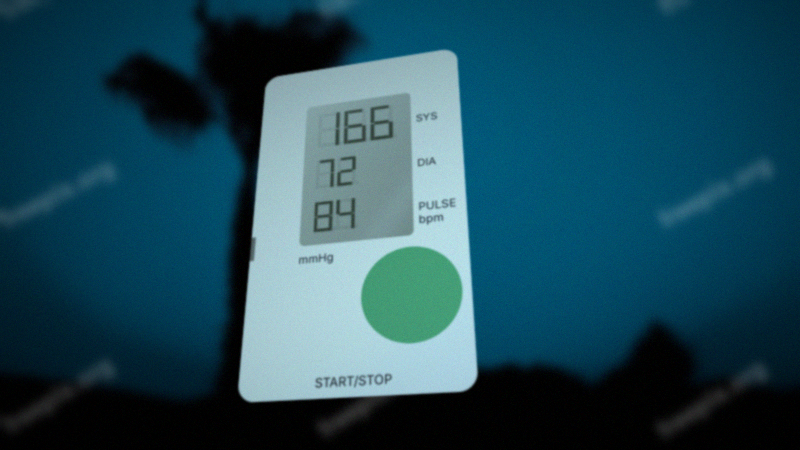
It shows value=72 unit=mmHg
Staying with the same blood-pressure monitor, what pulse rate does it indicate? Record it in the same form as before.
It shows value=84 unit=bpm
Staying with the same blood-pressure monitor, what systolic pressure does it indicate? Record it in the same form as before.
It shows value=166 unit=mmHg
